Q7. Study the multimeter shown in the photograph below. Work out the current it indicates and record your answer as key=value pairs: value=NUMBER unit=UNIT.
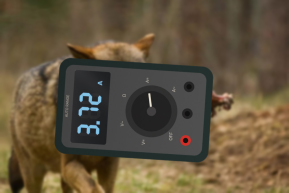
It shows value=3.72 unit=A
